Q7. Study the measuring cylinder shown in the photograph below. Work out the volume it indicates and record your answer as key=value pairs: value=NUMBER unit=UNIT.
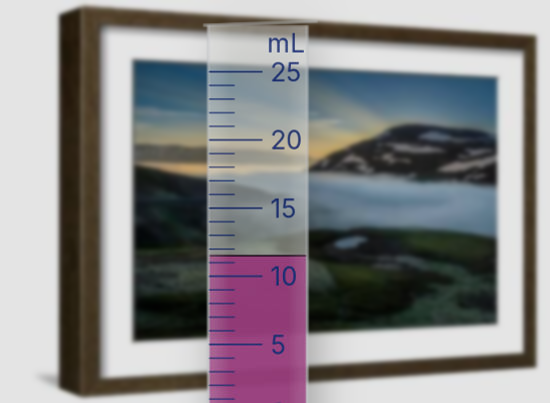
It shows value=11.5 unit=mL
